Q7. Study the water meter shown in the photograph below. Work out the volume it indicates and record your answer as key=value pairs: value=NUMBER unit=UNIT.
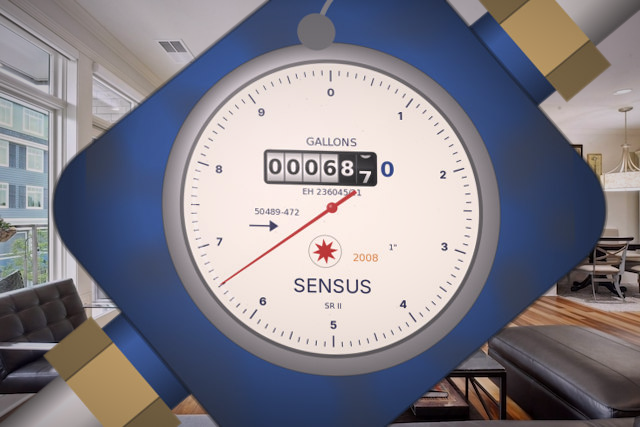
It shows value=6866.5 unit=gal
